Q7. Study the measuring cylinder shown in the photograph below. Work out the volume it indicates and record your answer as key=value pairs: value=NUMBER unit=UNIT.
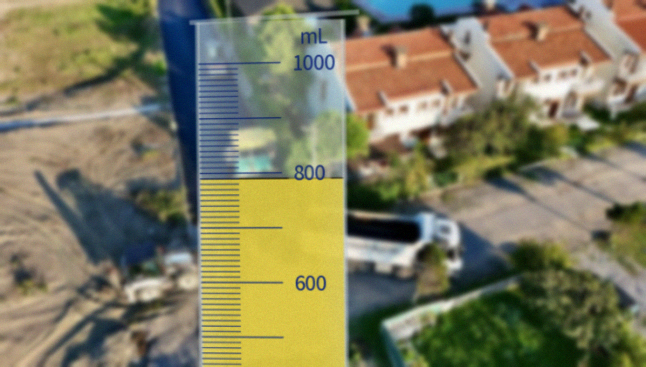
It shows value=790 unit=mL
